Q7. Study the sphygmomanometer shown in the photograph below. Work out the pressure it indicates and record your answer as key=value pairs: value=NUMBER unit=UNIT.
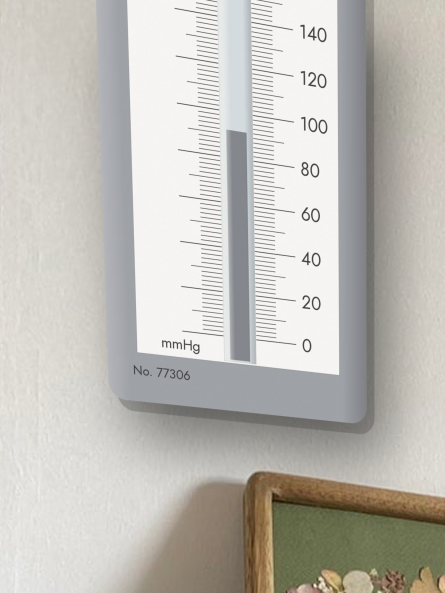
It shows value=92 unit=mmHg
